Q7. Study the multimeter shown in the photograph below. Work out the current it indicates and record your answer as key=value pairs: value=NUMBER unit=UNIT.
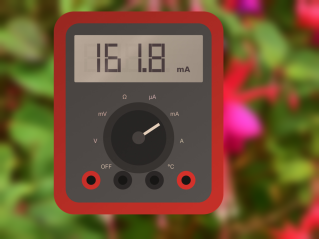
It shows value=161.8 unit=mA
